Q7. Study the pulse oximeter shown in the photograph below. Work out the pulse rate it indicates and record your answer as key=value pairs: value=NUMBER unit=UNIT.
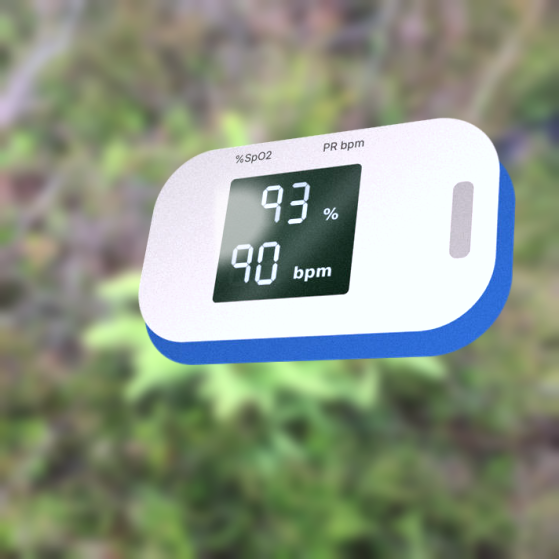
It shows value=90 unit=bpm
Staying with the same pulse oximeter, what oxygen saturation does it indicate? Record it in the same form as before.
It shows value=93 unit=%
